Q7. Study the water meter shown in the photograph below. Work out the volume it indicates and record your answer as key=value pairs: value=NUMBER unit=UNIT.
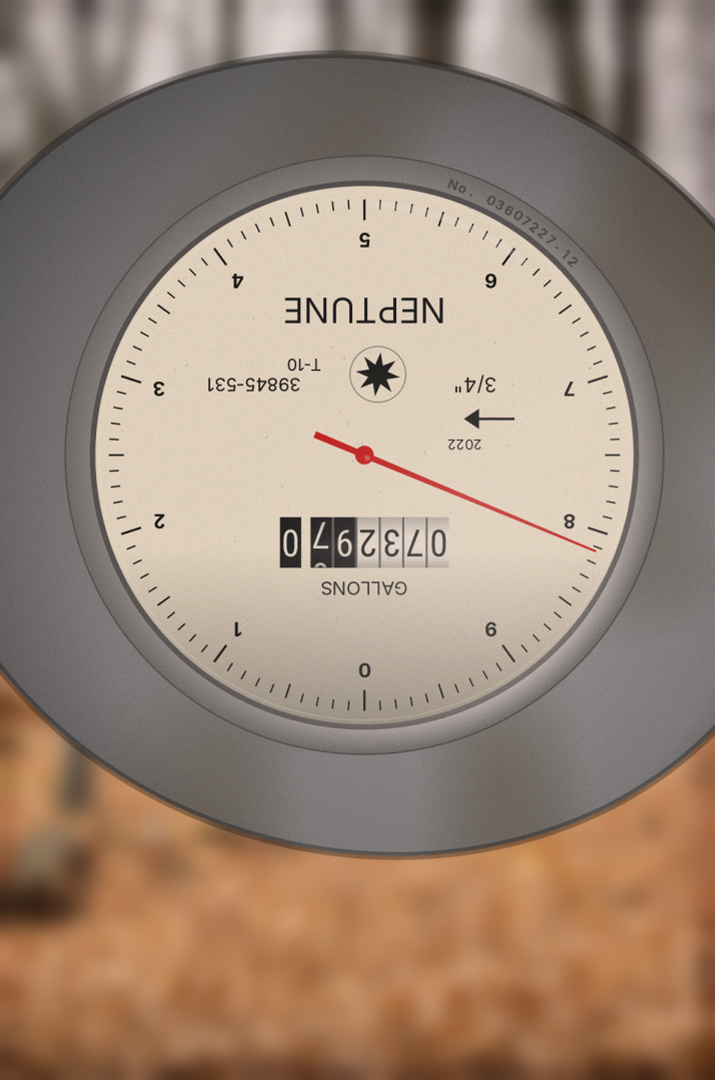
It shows value=732968.1 unit=gal
